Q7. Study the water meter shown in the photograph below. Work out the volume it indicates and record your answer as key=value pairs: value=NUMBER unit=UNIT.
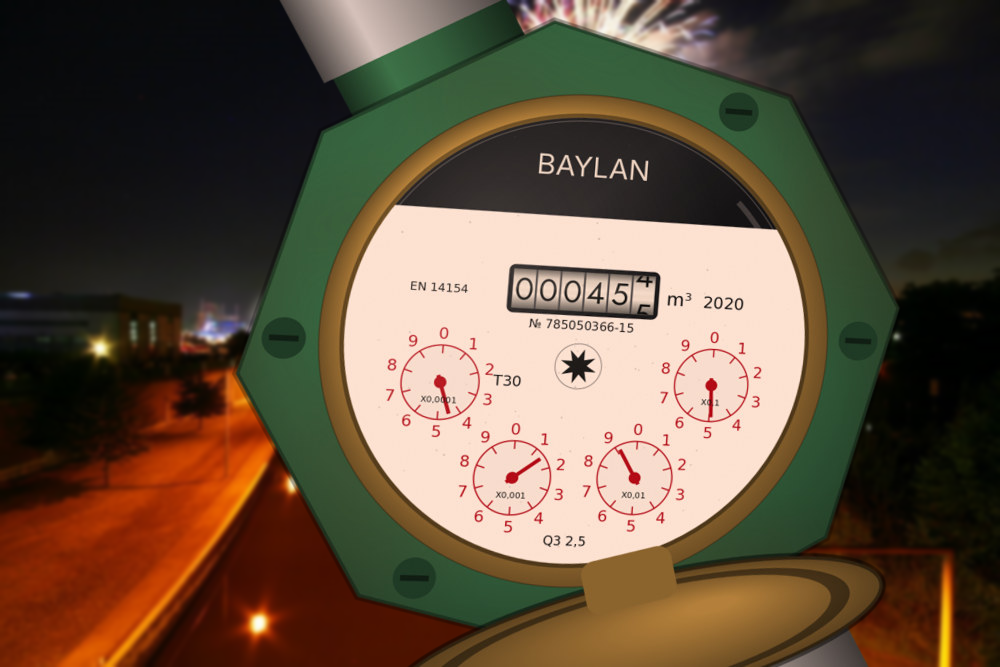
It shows value=454.4914 unit=m³
